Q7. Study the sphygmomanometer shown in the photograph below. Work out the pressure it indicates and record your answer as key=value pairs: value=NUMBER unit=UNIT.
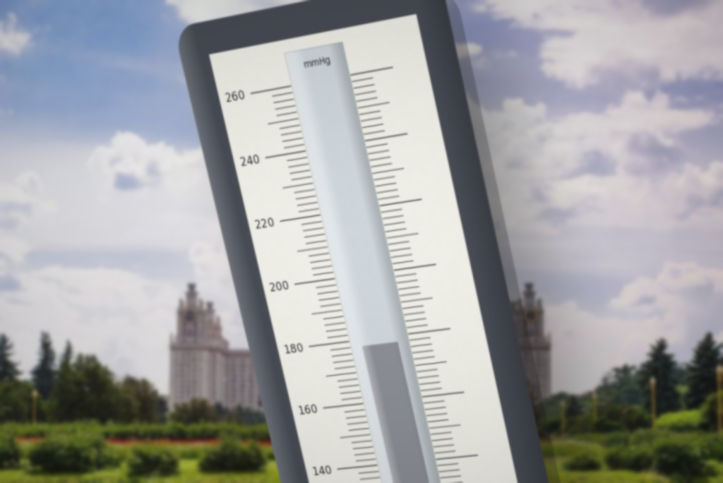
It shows value=178 unit=mmHg
